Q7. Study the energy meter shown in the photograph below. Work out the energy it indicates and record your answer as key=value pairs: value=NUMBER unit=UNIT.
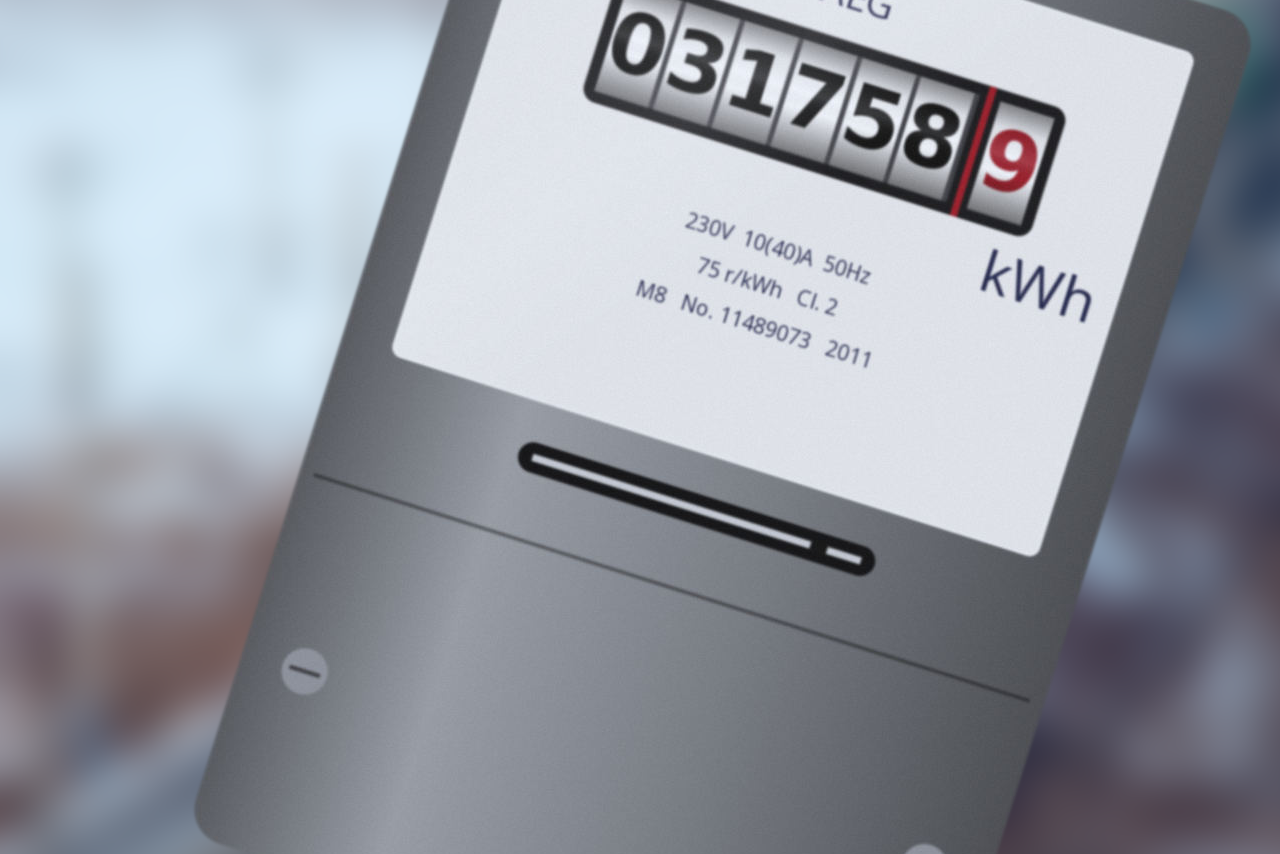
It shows value=31758.9 unit=kWh
